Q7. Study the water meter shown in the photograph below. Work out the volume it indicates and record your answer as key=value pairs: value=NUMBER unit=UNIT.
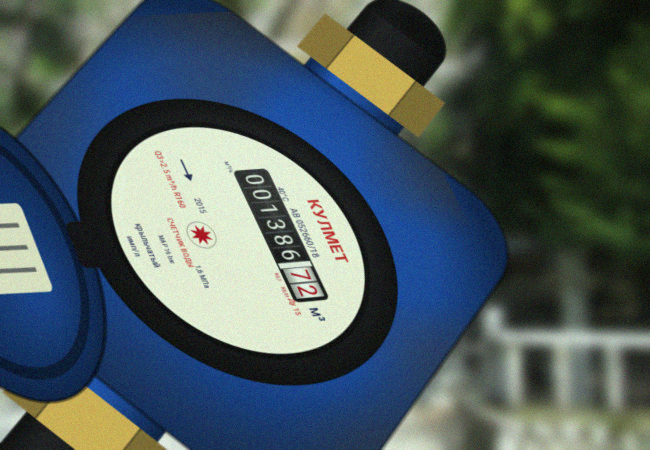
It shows value=1386.72 unit=m³
